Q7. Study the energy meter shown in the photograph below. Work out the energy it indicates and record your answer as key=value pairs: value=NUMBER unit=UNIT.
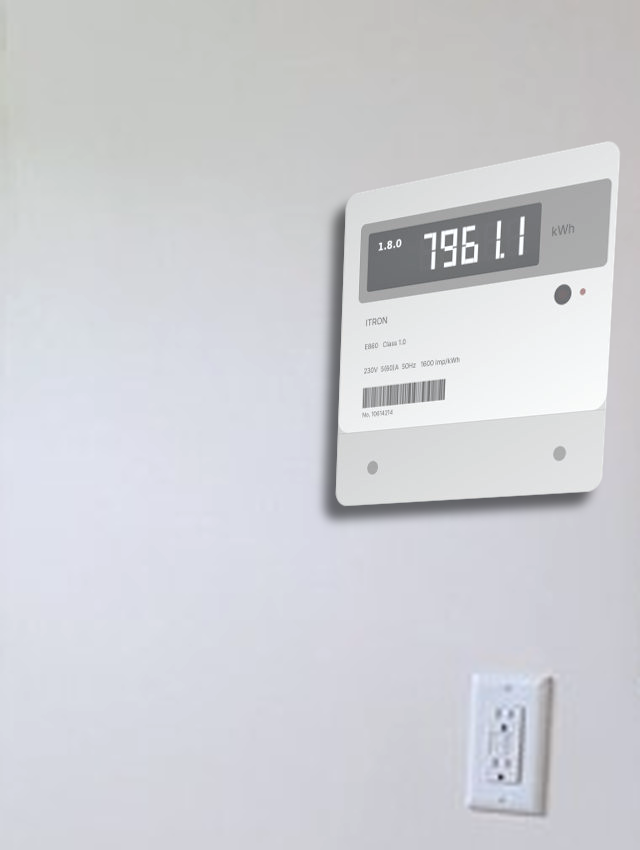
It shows value=7961.1 unit=kWh
